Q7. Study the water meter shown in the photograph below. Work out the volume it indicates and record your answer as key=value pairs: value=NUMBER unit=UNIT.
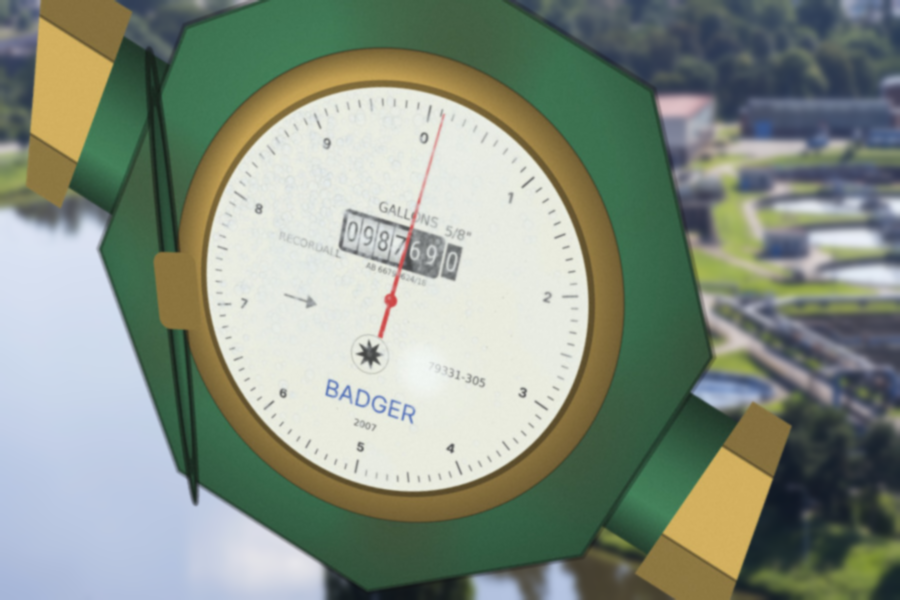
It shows value=987690.1 unit=gal
